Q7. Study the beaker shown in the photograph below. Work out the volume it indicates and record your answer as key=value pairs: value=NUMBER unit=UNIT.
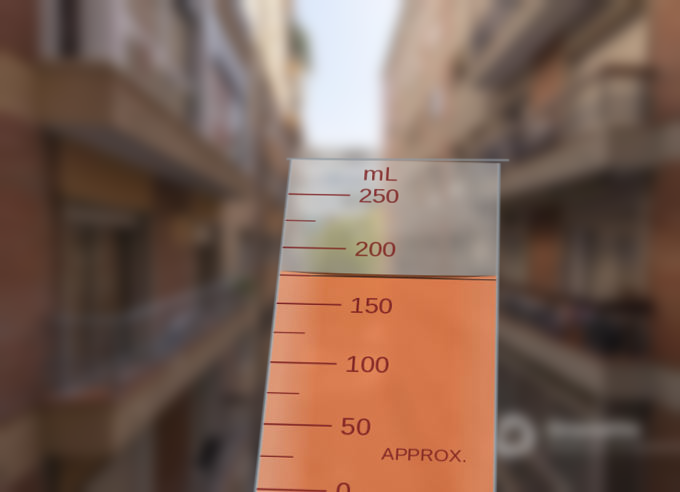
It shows value=175 unit=mL
